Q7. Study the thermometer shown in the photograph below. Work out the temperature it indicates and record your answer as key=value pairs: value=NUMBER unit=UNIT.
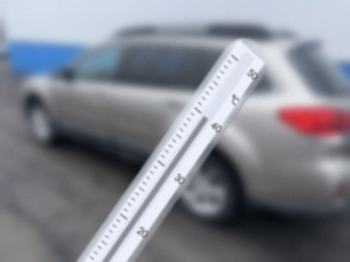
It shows value=40 unit=°C
